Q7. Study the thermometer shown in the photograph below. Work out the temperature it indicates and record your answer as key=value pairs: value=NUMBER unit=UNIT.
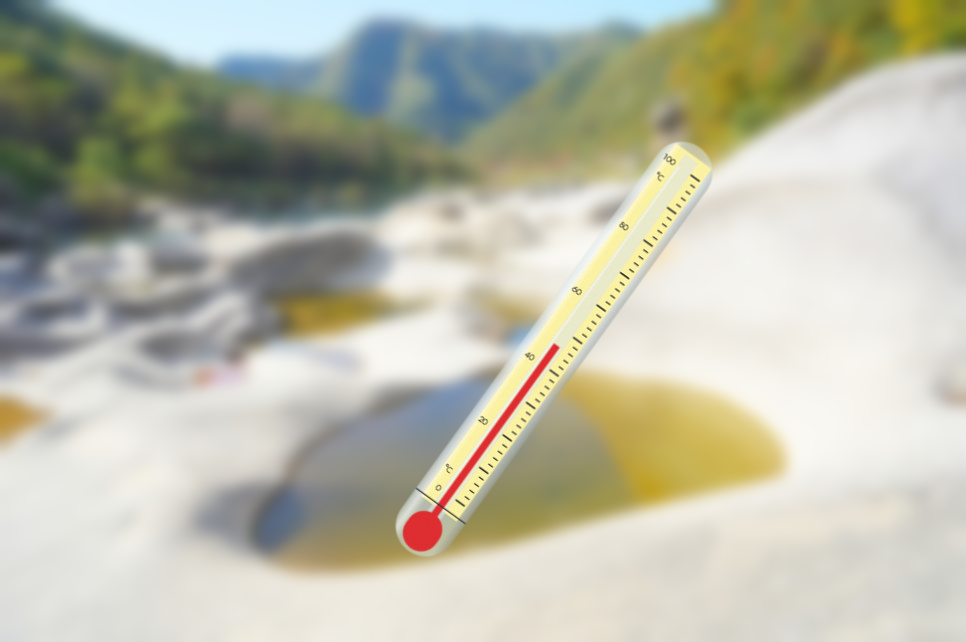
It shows value=46 unit=°C
